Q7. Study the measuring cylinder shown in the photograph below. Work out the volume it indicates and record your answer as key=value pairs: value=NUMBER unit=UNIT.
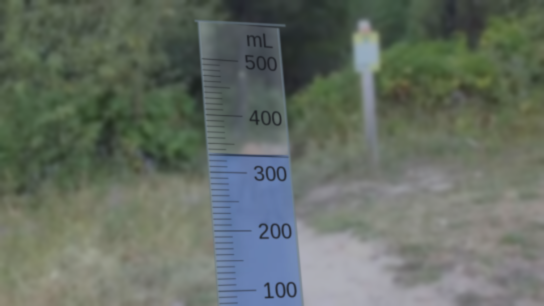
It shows value=330 unit=mL
